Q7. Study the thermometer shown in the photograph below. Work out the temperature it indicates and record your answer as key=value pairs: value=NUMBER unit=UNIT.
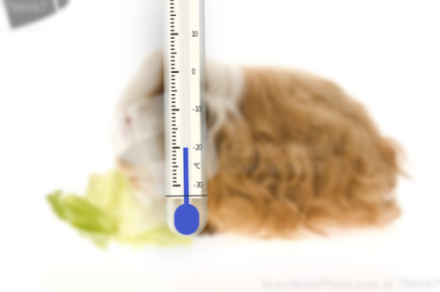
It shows value=-20 unit=°C
